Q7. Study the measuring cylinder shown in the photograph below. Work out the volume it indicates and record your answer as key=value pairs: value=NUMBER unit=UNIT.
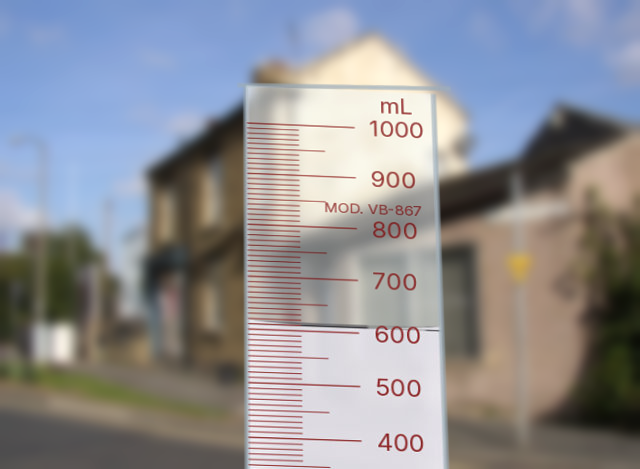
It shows value=610 unit=mL
